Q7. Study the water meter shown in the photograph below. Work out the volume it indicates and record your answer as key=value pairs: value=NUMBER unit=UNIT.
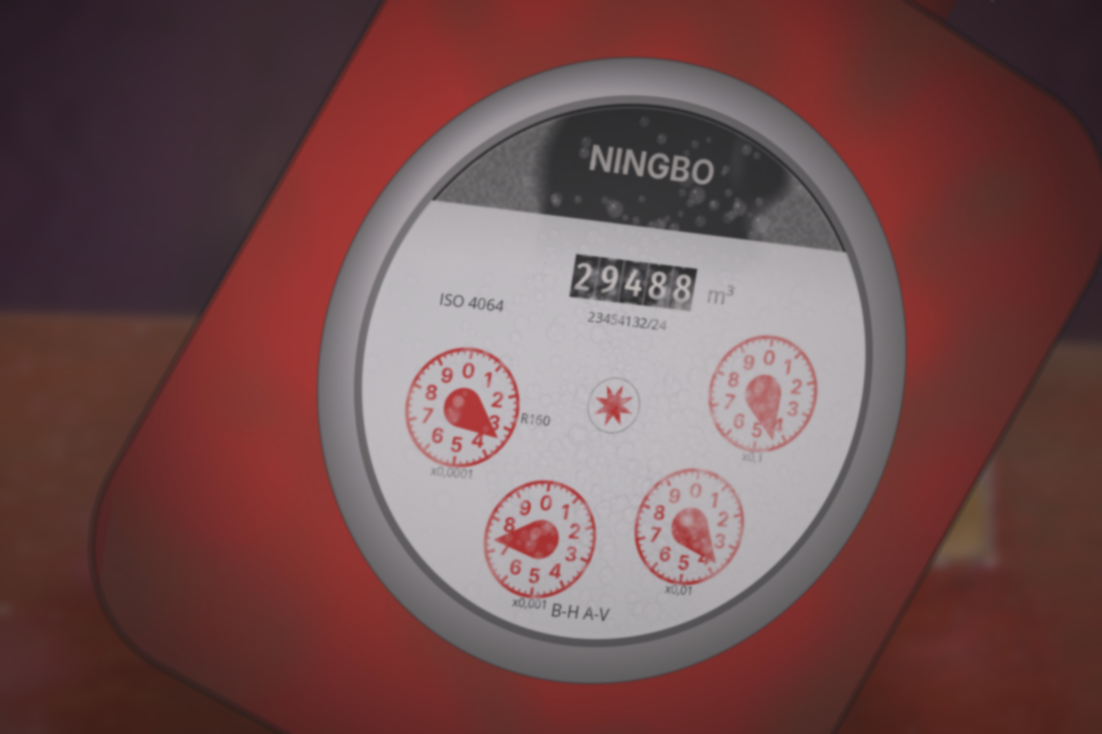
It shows value=29488.4373 unit=m³
